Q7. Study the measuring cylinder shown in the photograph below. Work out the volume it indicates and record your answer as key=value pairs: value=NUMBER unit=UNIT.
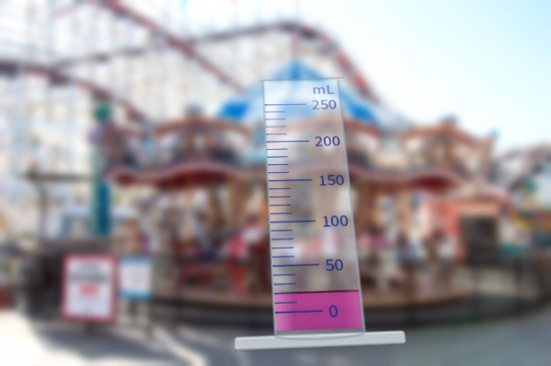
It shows value=20 unit=mL
